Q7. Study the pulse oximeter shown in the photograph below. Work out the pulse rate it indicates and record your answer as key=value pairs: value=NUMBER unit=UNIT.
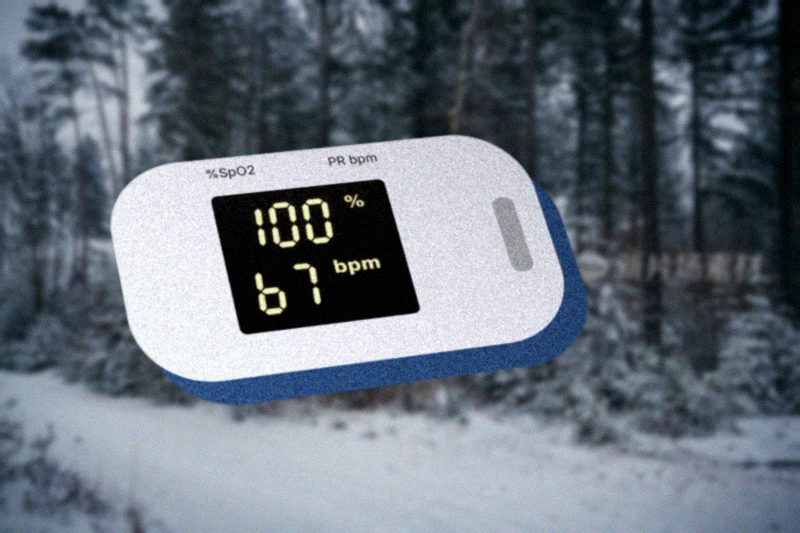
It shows value=67 unit=bpm
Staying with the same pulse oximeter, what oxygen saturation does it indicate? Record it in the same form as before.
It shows value=100 unit=%
